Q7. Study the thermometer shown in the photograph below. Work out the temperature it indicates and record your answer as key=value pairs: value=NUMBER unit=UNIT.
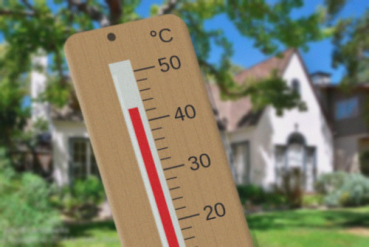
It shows value=43 unit=°C
